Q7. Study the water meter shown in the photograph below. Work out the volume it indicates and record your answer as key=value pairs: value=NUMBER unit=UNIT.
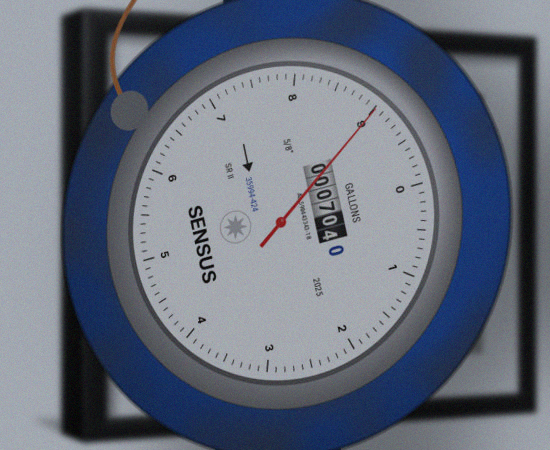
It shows value=7039.0 unit=gal
